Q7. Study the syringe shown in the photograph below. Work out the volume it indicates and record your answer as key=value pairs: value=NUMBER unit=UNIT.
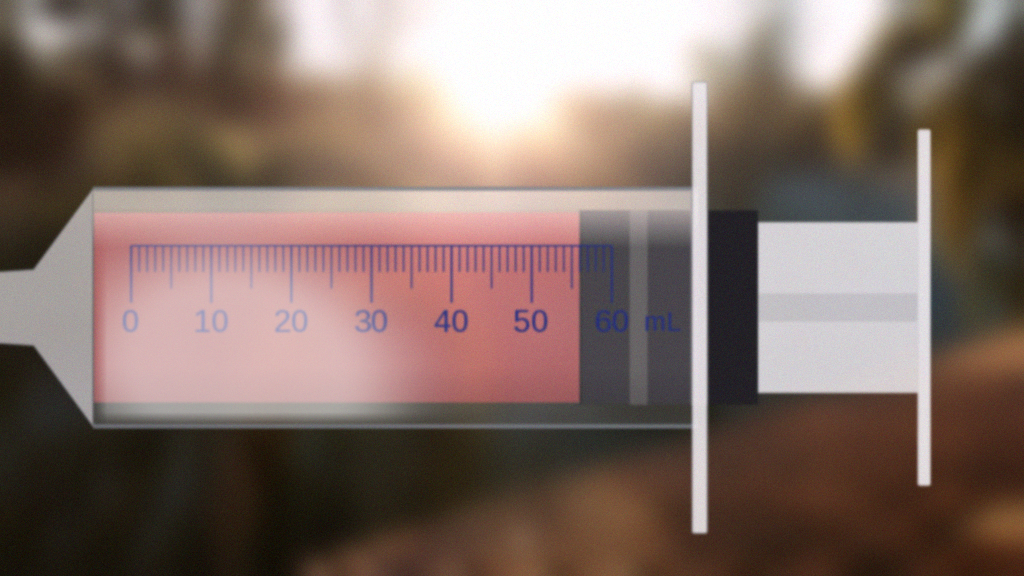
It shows value=56 unit=mL
